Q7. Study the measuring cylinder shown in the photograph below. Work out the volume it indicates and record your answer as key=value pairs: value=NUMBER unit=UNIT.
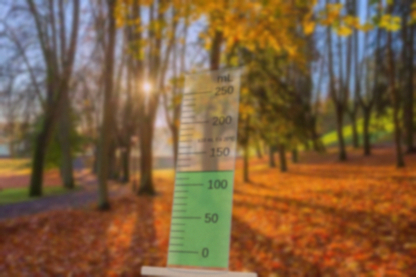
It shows value=120 unit=mL
